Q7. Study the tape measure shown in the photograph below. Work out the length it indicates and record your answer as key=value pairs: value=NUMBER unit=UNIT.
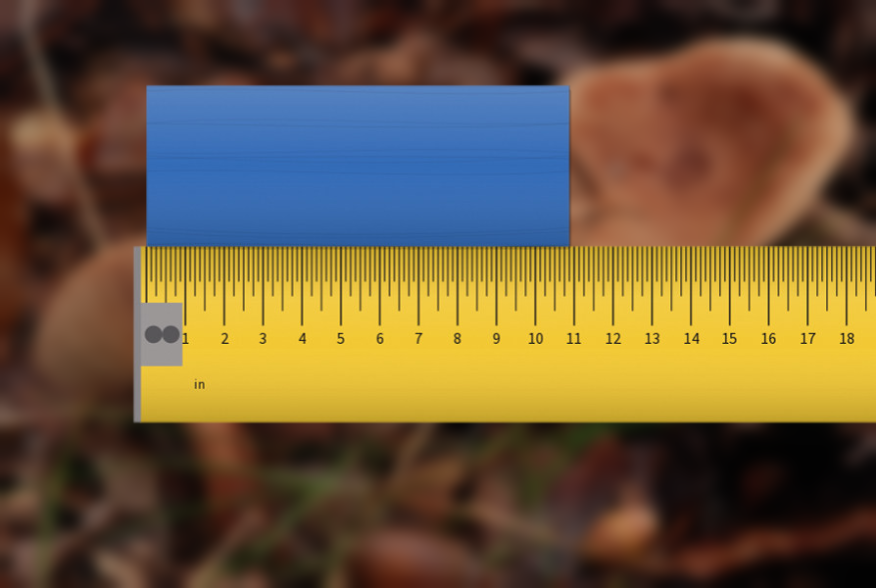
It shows value=10.875 unit=in
